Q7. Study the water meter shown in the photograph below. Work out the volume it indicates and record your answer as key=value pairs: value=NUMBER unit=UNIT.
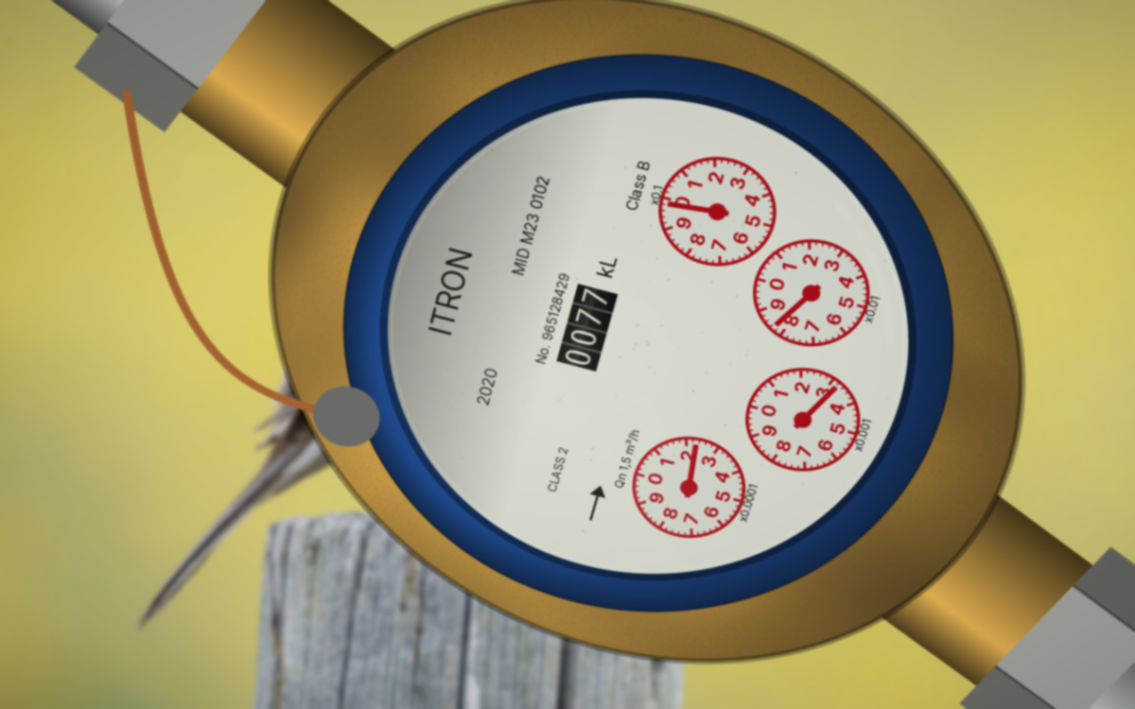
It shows value=76.9832 unit=kL
